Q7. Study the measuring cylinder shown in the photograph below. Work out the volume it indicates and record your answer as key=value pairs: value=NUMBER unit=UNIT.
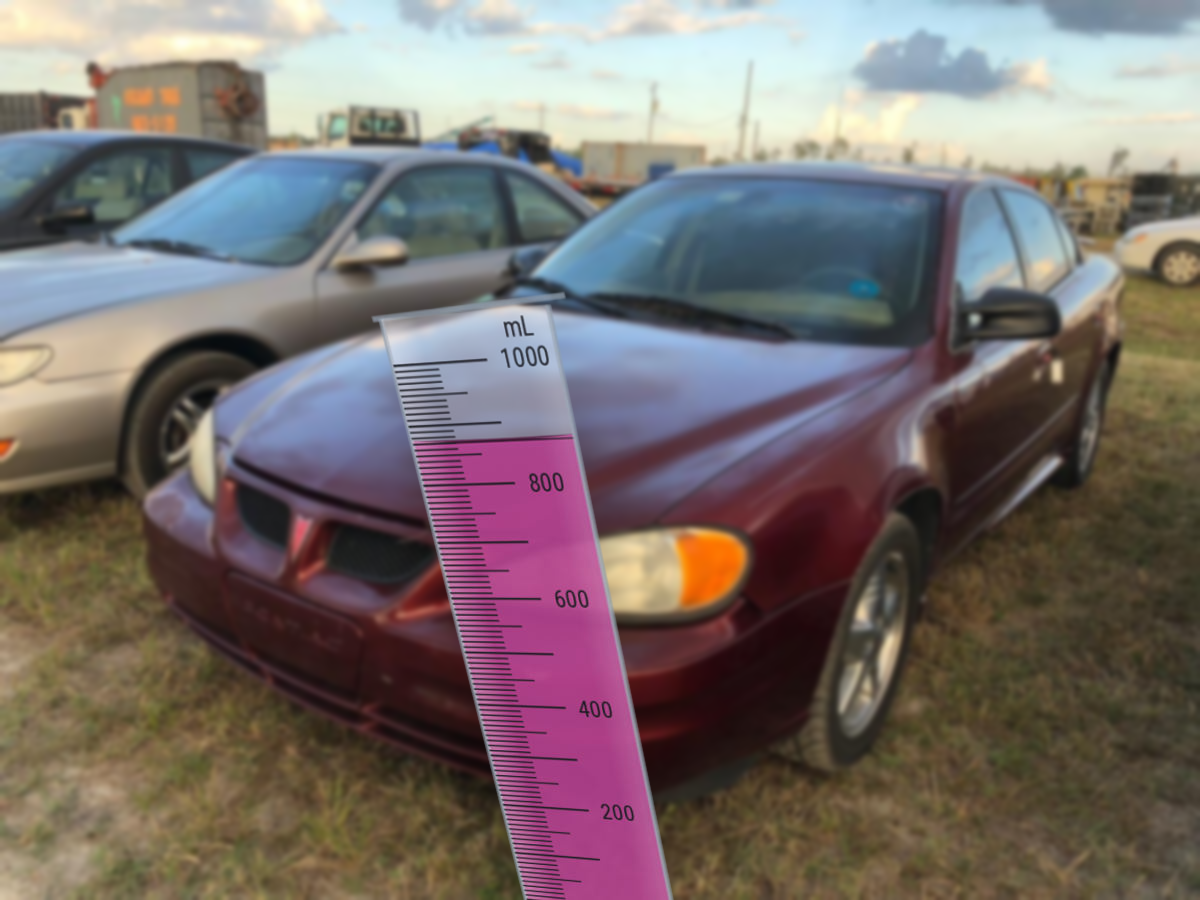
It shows value=870 unit=mL
